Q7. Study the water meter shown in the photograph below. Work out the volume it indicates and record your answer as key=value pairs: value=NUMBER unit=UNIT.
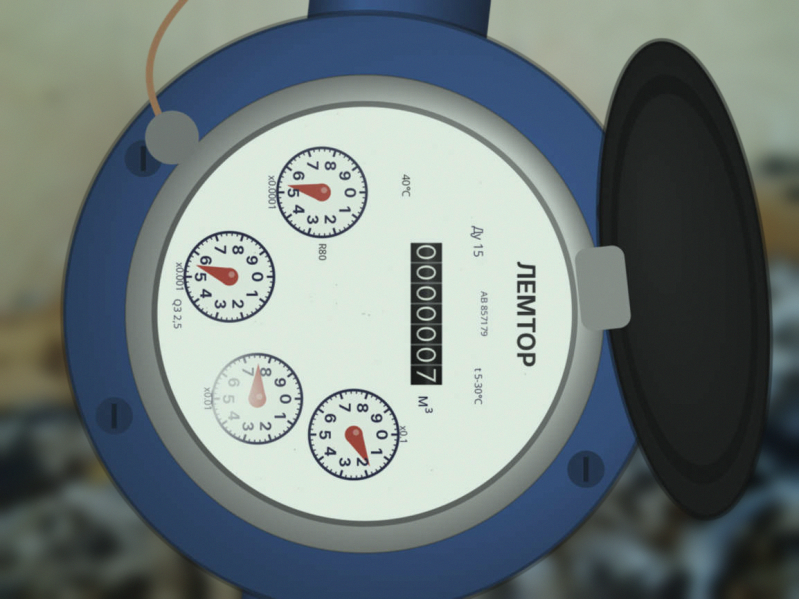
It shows value=7.1755 unit=m³
